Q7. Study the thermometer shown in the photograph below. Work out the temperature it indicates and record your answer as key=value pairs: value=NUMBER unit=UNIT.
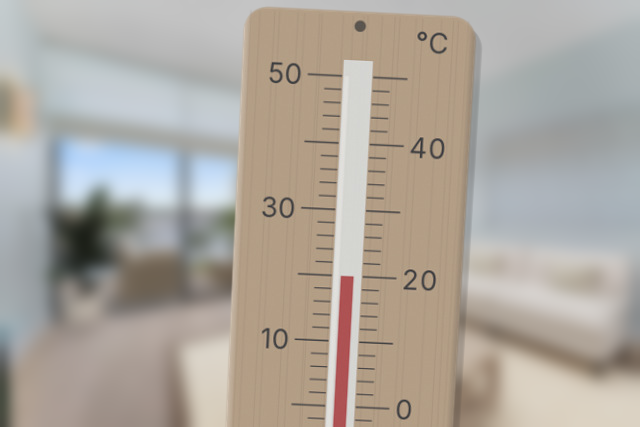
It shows value=20 unit=°C
